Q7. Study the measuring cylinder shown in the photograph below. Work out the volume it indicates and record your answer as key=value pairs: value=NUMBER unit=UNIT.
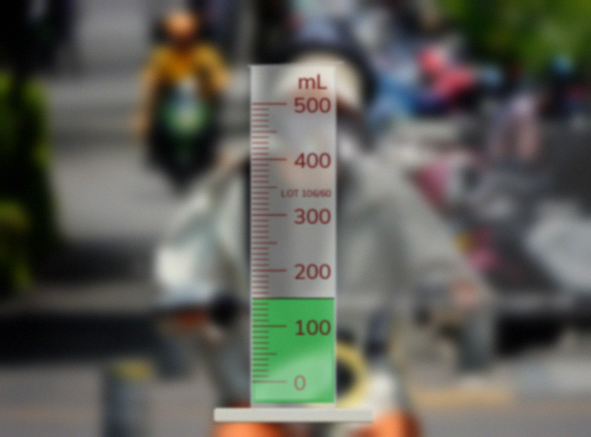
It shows value=150 unit=mL
